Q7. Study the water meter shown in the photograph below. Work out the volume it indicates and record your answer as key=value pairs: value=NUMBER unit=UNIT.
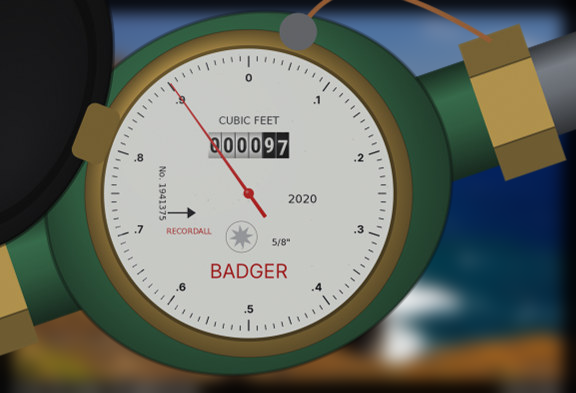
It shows value=96.90 unit=ft³
